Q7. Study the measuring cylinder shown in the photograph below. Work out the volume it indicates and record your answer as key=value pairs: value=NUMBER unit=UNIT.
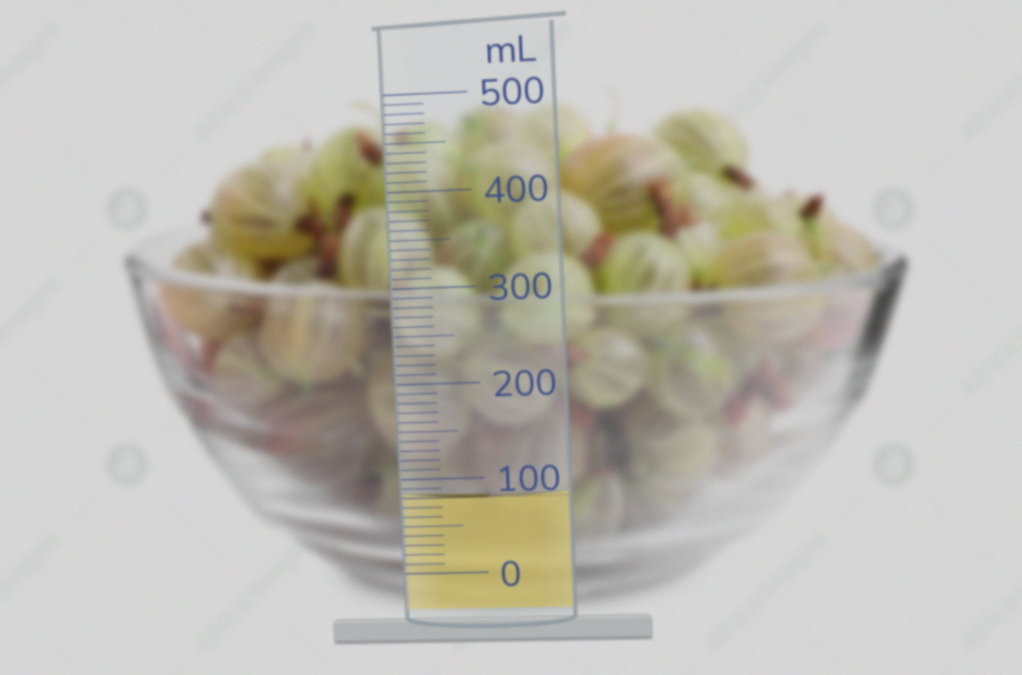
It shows value=80 unit=mL
